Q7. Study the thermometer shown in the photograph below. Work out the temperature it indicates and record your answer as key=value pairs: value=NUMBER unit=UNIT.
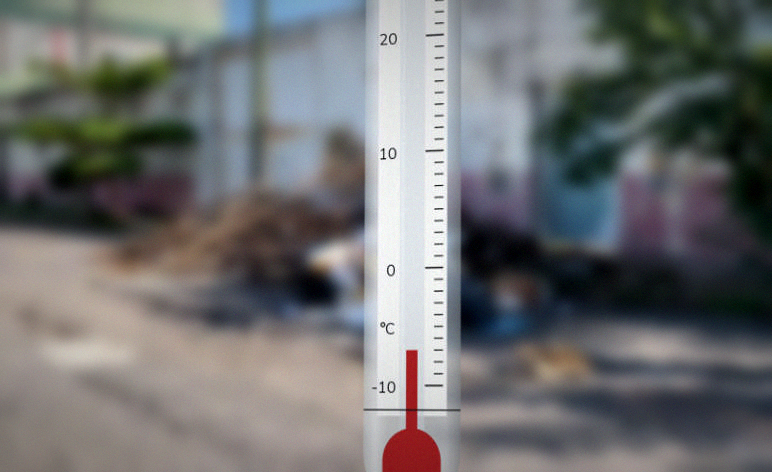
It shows value=-7 unit=°C
